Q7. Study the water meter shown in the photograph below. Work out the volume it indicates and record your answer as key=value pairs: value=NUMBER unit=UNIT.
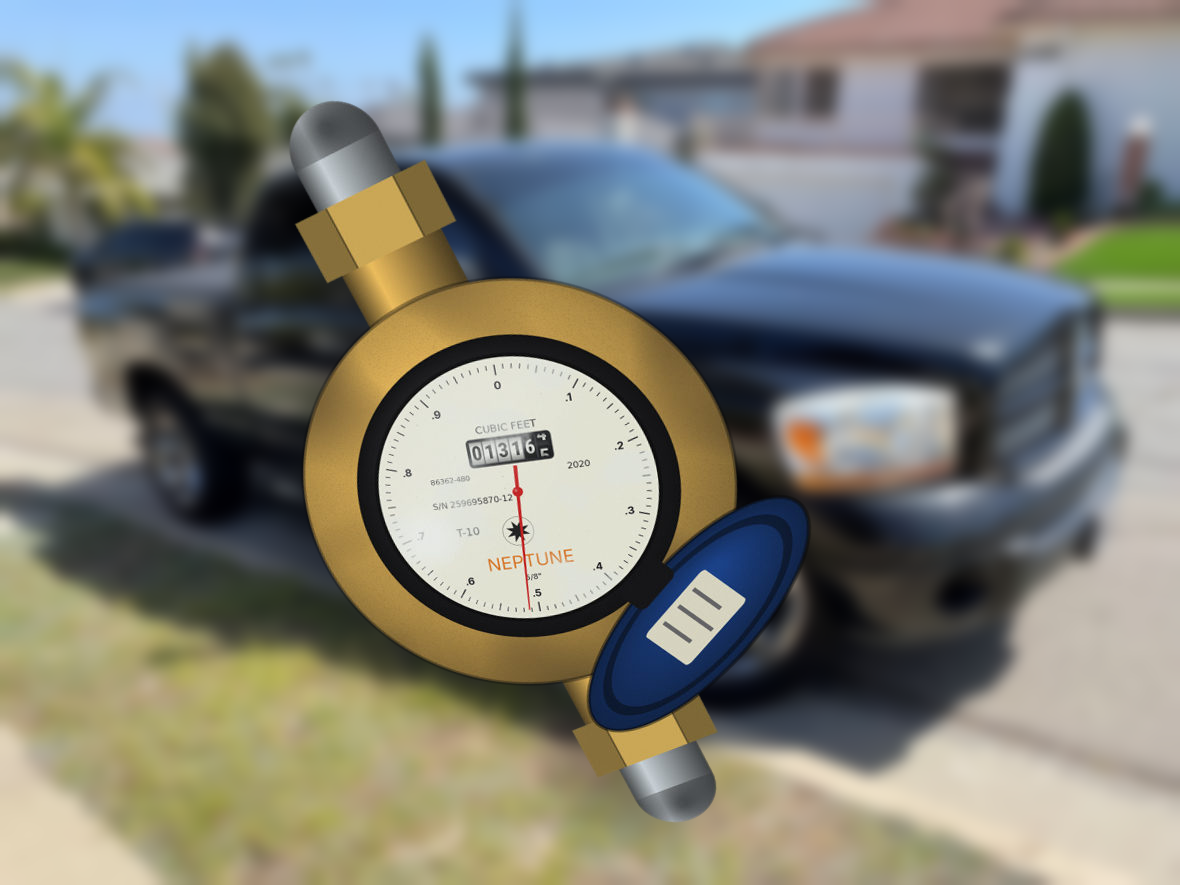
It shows value=13164.51 unit=ft³
